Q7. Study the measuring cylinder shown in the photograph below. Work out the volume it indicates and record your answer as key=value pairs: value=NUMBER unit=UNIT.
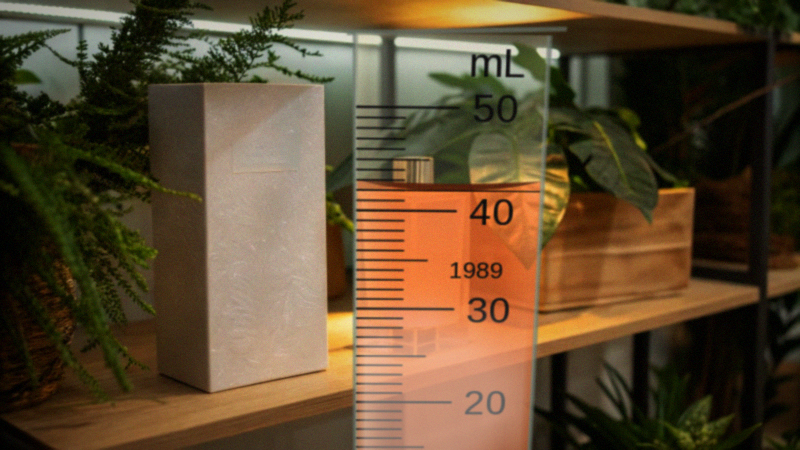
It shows value=42 unit=mL
